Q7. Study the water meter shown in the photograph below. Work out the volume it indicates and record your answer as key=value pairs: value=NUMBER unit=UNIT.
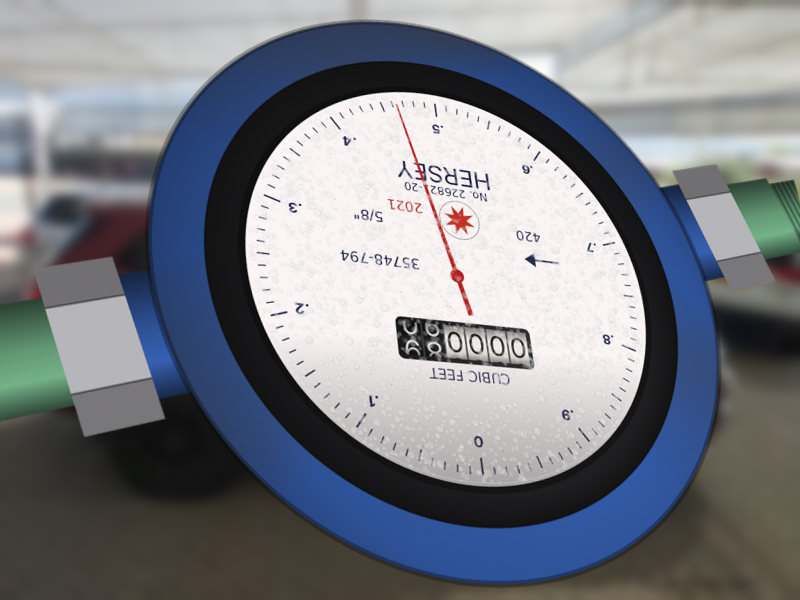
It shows value=89.46 unit=ft³
